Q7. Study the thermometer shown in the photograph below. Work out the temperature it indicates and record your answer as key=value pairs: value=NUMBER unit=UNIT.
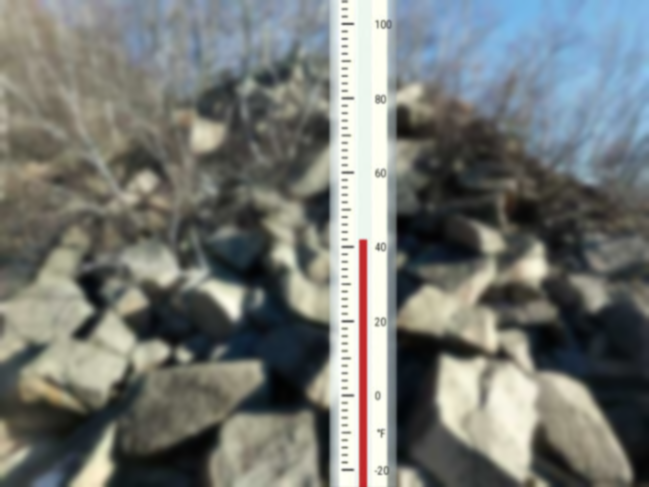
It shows value=42 unit=°F
